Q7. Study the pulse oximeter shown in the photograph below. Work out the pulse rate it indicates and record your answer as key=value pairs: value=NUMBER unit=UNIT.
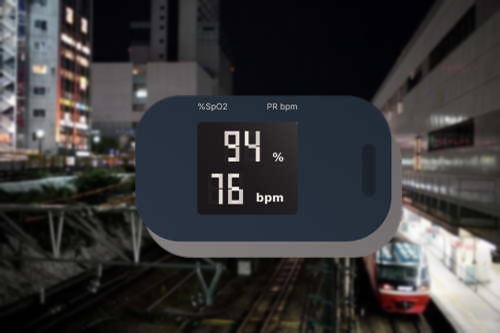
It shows value=76 unit=bpm
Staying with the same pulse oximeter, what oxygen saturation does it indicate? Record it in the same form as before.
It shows value=94 unit=%
